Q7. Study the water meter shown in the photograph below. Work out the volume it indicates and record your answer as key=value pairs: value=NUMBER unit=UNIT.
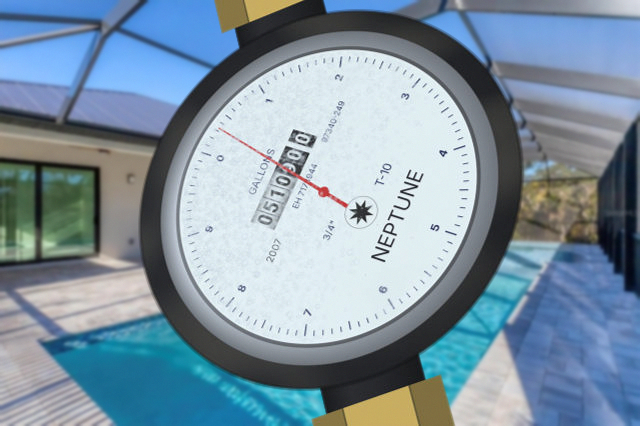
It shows value=510900.3 unit=gal
